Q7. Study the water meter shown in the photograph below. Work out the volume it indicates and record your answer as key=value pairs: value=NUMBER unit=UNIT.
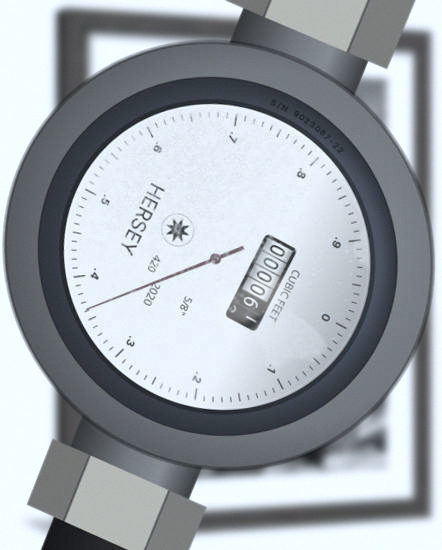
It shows value=61.36 unit=ft³
